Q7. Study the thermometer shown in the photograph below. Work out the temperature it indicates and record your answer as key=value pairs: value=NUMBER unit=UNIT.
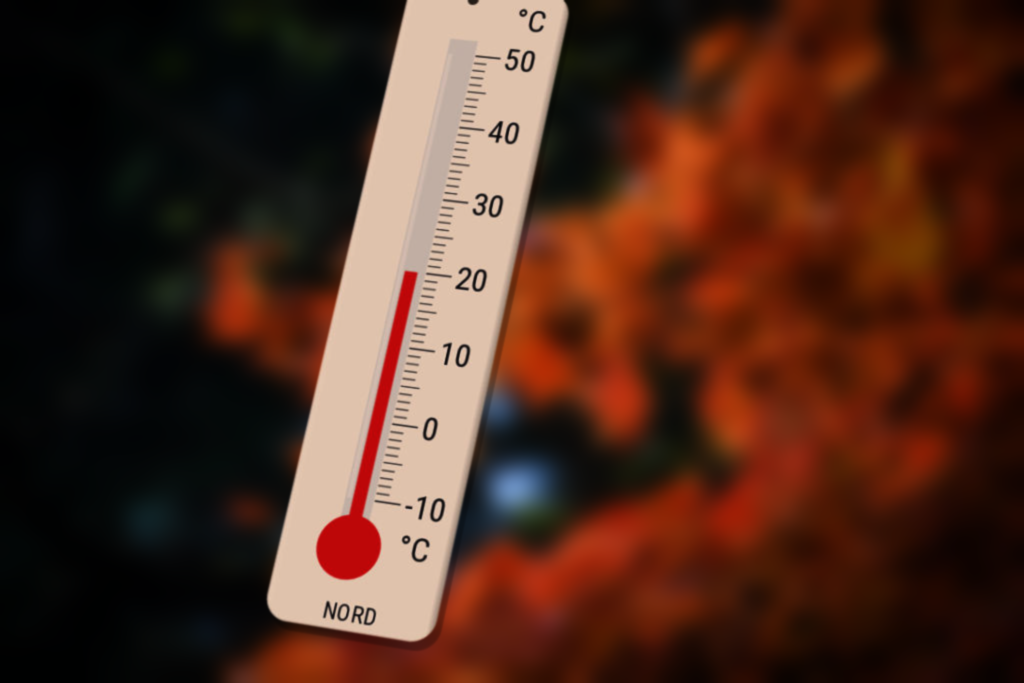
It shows value=20 unit=°C
